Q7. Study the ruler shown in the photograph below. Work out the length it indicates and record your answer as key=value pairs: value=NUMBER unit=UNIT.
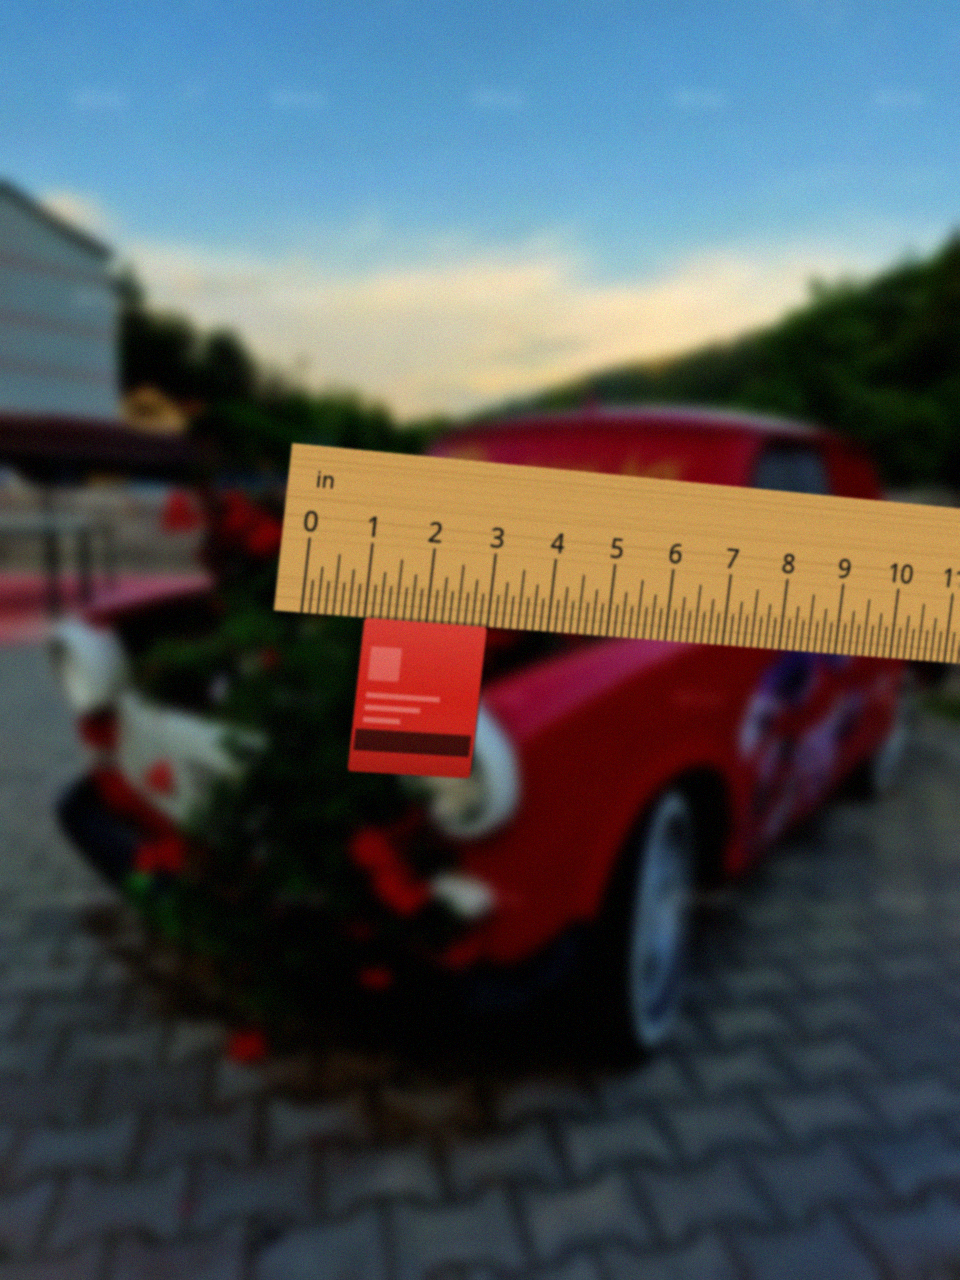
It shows value=2 unit=in
